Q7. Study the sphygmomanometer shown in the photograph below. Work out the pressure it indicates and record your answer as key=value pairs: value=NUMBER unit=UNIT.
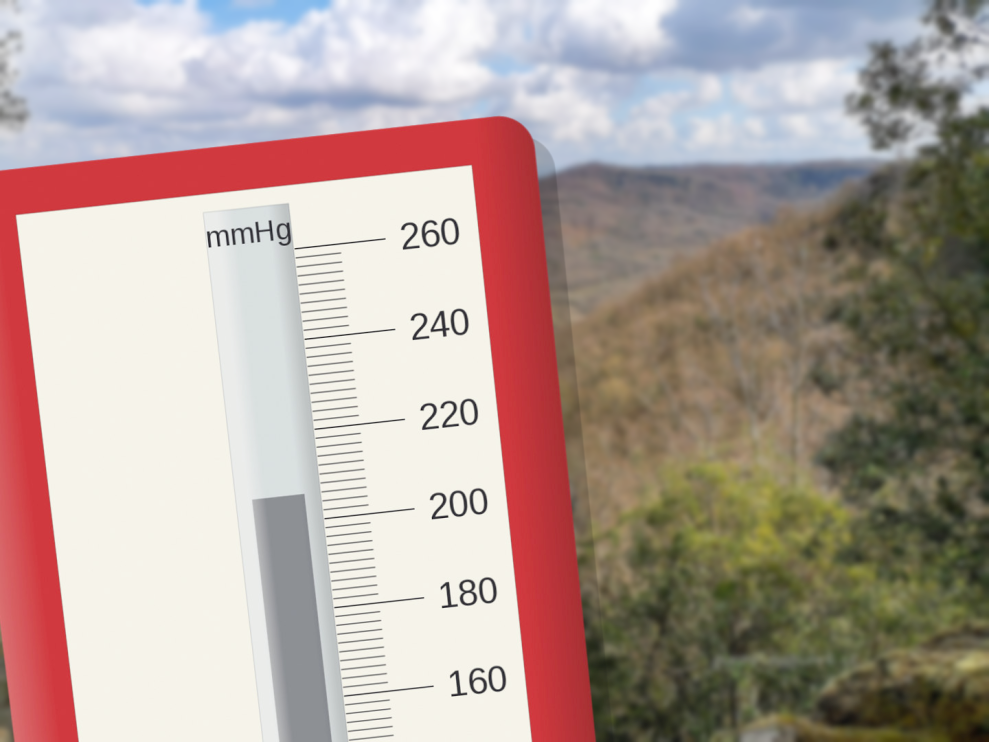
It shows value=206 unit=mmHg
